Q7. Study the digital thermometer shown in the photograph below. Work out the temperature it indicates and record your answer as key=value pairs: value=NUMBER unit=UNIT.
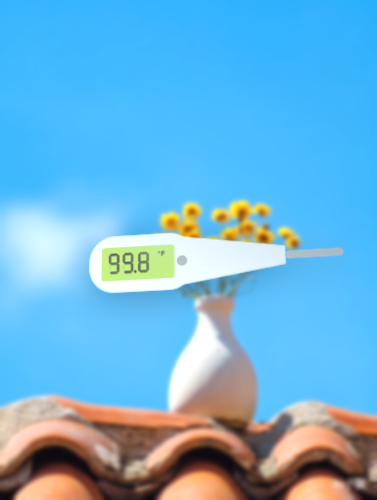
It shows value=99.8 unit=°F
